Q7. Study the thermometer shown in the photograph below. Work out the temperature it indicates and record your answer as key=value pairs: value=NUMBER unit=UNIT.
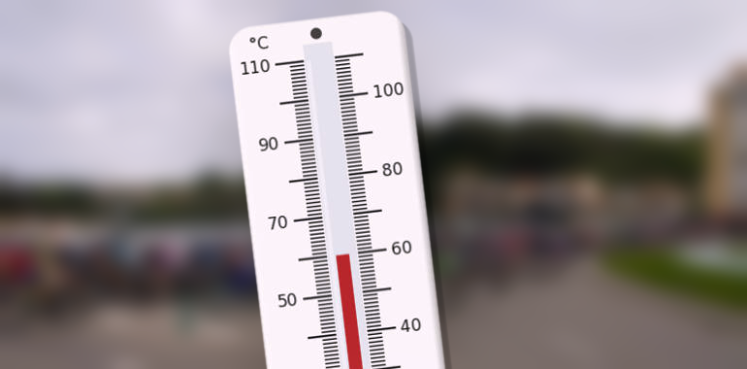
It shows value=60 unit=°C
